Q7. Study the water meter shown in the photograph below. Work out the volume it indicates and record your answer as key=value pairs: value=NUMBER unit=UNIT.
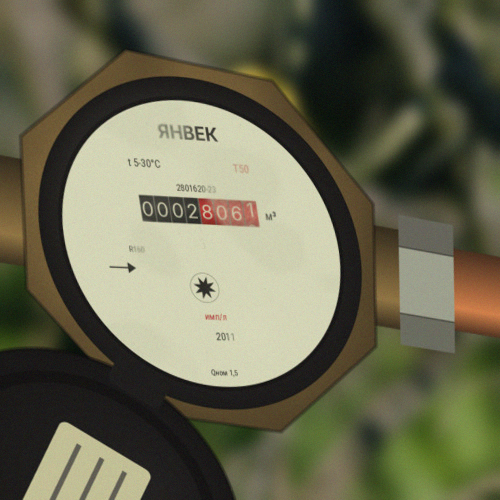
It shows value=2.8061 unit=m³
